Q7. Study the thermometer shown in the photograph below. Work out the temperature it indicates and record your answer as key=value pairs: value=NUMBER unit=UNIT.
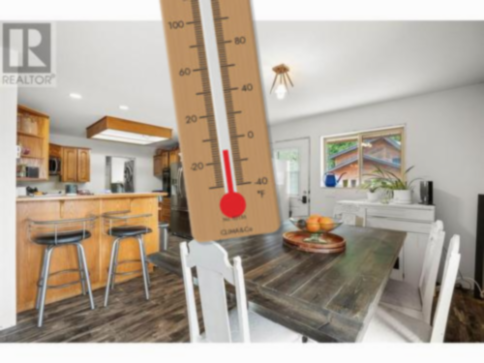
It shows value=-10 unit=°F
